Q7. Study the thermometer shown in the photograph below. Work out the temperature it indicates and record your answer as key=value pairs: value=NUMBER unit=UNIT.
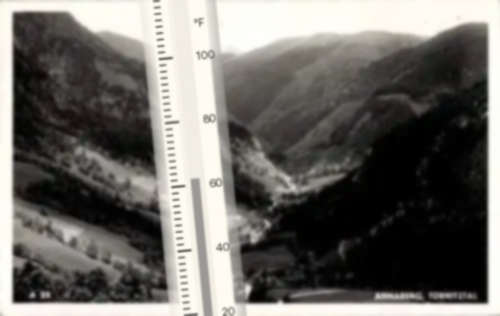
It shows value=62 unit=°F
